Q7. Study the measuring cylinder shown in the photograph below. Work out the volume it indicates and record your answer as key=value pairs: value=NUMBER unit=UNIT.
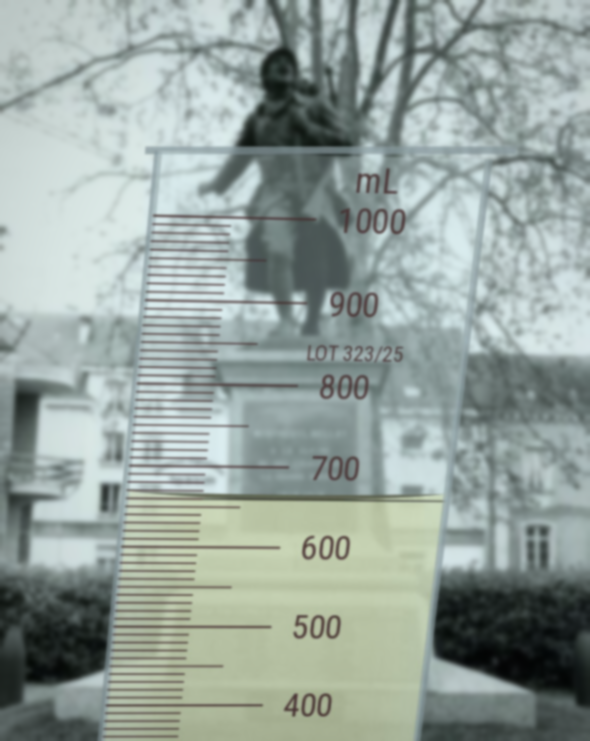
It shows value=660 unit=mL
